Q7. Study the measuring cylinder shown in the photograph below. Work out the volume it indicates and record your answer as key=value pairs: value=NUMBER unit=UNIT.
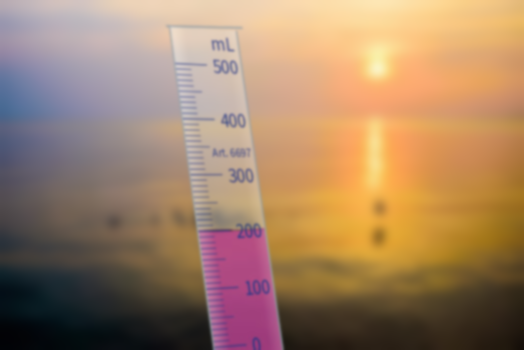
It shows value=200 unit=mL
